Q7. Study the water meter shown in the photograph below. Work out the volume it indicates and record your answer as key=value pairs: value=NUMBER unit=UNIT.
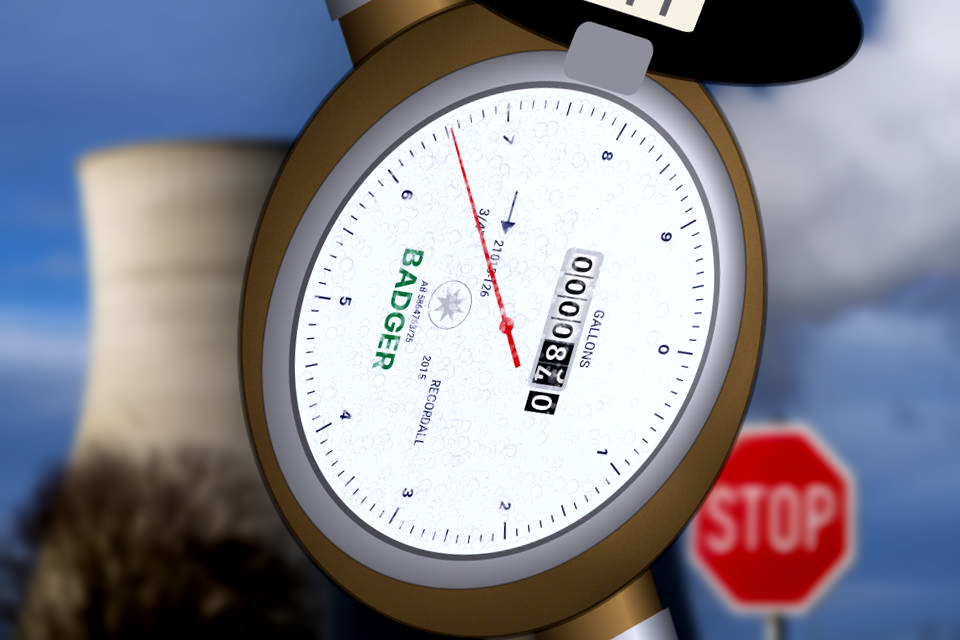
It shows value=836.5 unit=gal
